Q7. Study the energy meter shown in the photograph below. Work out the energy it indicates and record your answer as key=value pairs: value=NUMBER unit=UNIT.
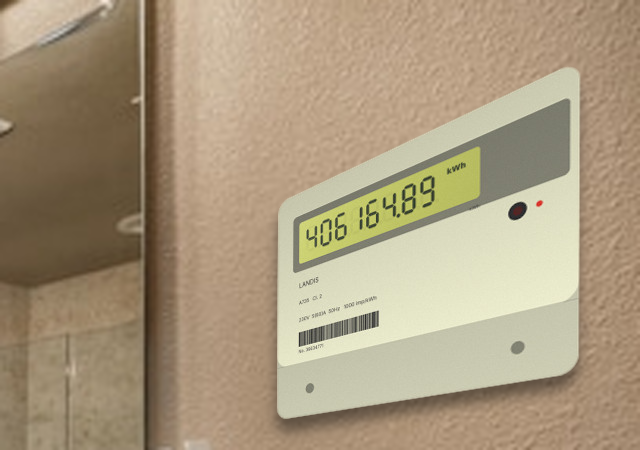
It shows value=406164.89 unit=kWh
